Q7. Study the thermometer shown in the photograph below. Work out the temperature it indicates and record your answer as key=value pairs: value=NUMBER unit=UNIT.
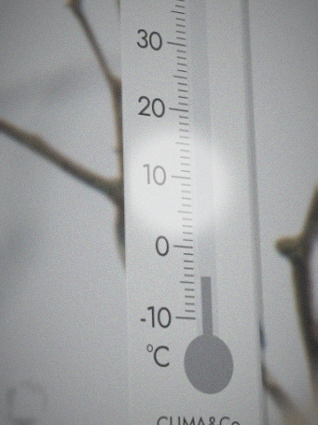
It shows value=-4 unit=°C
